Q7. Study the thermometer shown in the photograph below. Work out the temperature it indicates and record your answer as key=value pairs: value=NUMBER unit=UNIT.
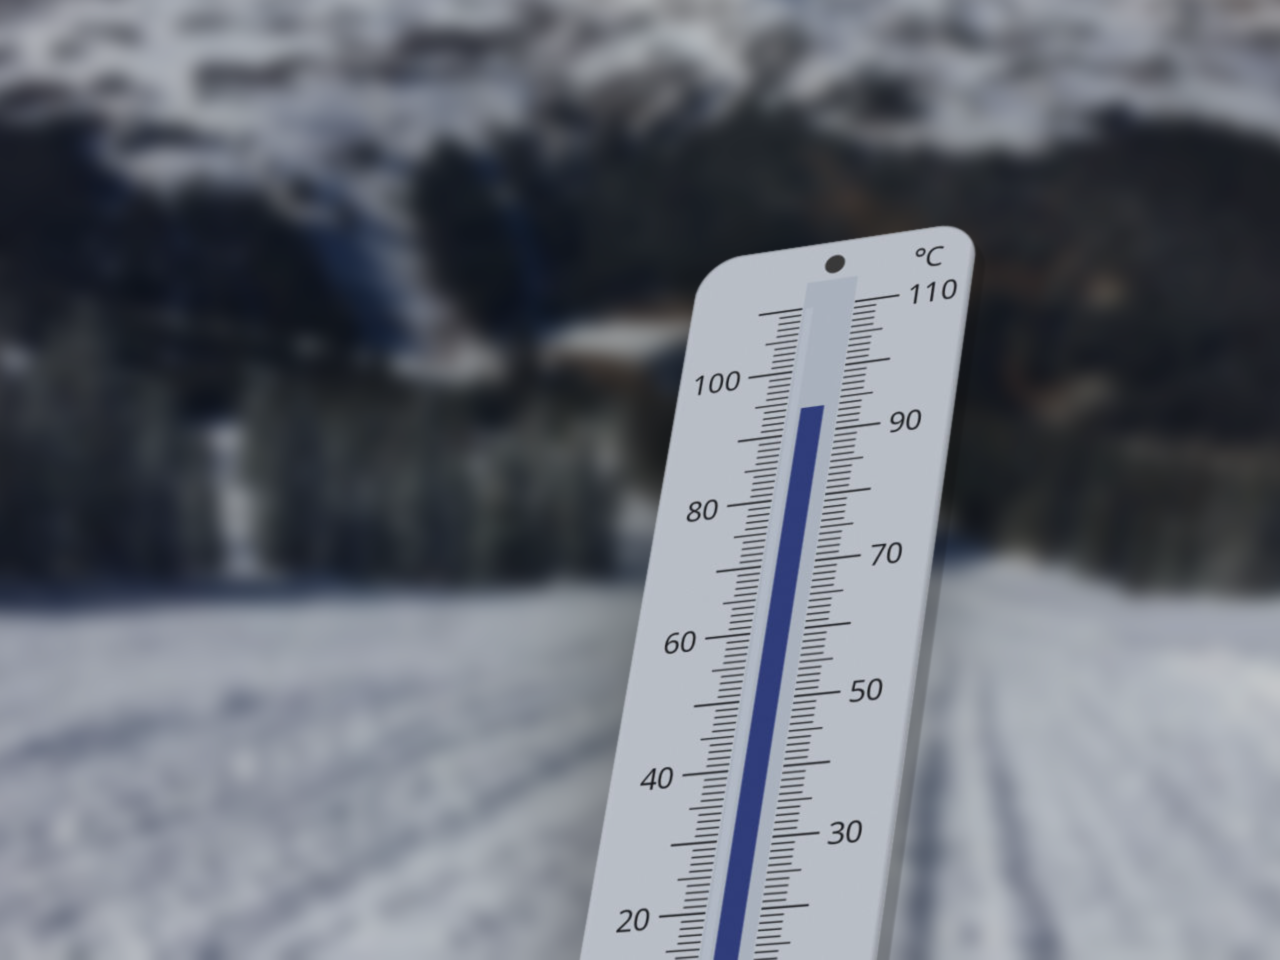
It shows value=94 unit=°C
